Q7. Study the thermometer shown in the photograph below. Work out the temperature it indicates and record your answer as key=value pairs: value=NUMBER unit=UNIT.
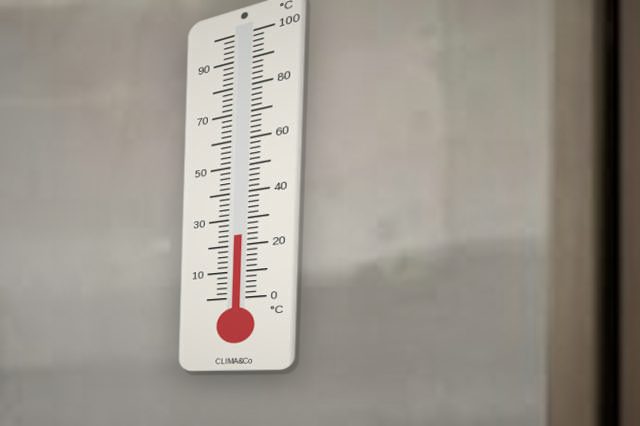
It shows value=24 unit=°C
